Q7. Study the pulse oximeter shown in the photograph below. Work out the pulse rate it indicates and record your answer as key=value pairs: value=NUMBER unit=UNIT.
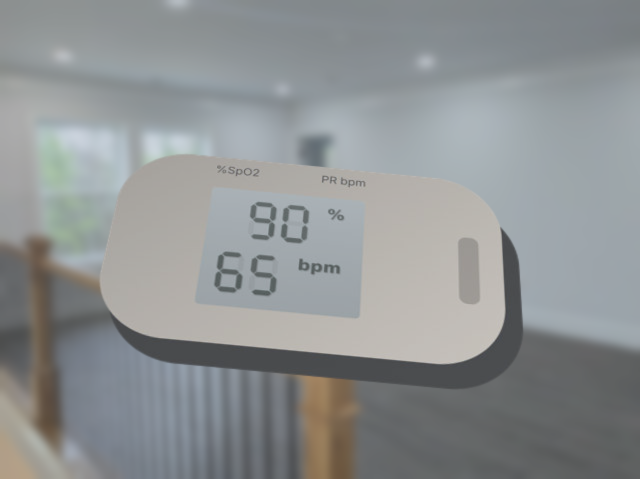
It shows value=65 unit=bpm
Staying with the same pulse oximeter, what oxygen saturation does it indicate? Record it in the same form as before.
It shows value=90 unit=%
